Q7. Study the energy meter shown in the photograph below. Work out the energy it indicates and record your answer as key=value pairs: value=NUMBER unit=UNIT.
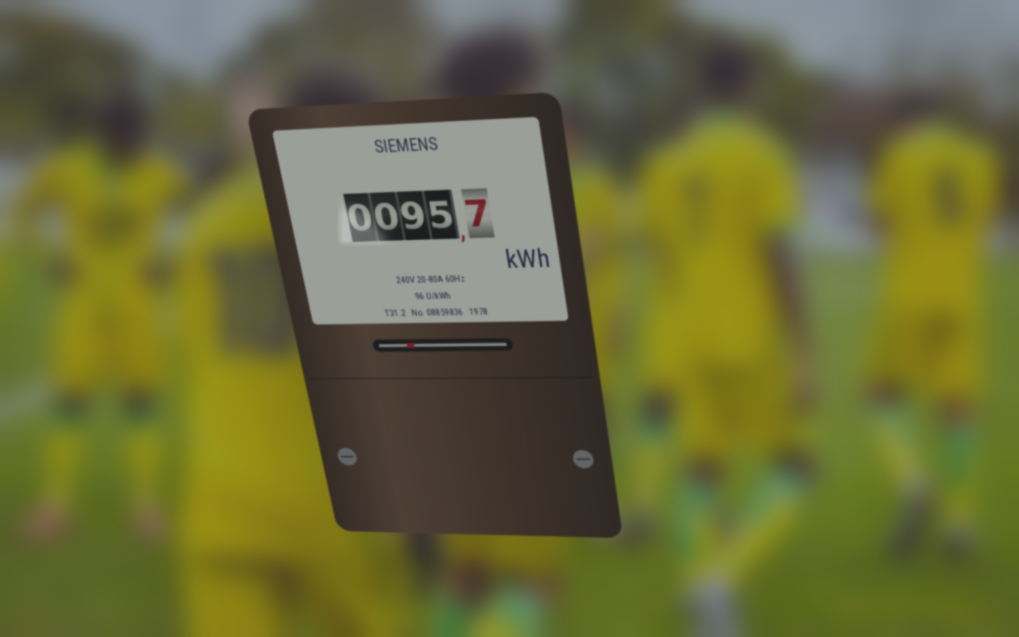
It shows value=95.7 unit=kWh
